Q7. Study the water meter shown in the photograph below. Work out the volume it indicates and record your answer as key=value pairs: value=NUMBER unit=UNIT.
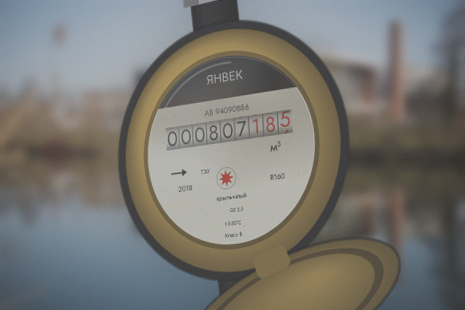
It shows value=807.185 unit=m³
